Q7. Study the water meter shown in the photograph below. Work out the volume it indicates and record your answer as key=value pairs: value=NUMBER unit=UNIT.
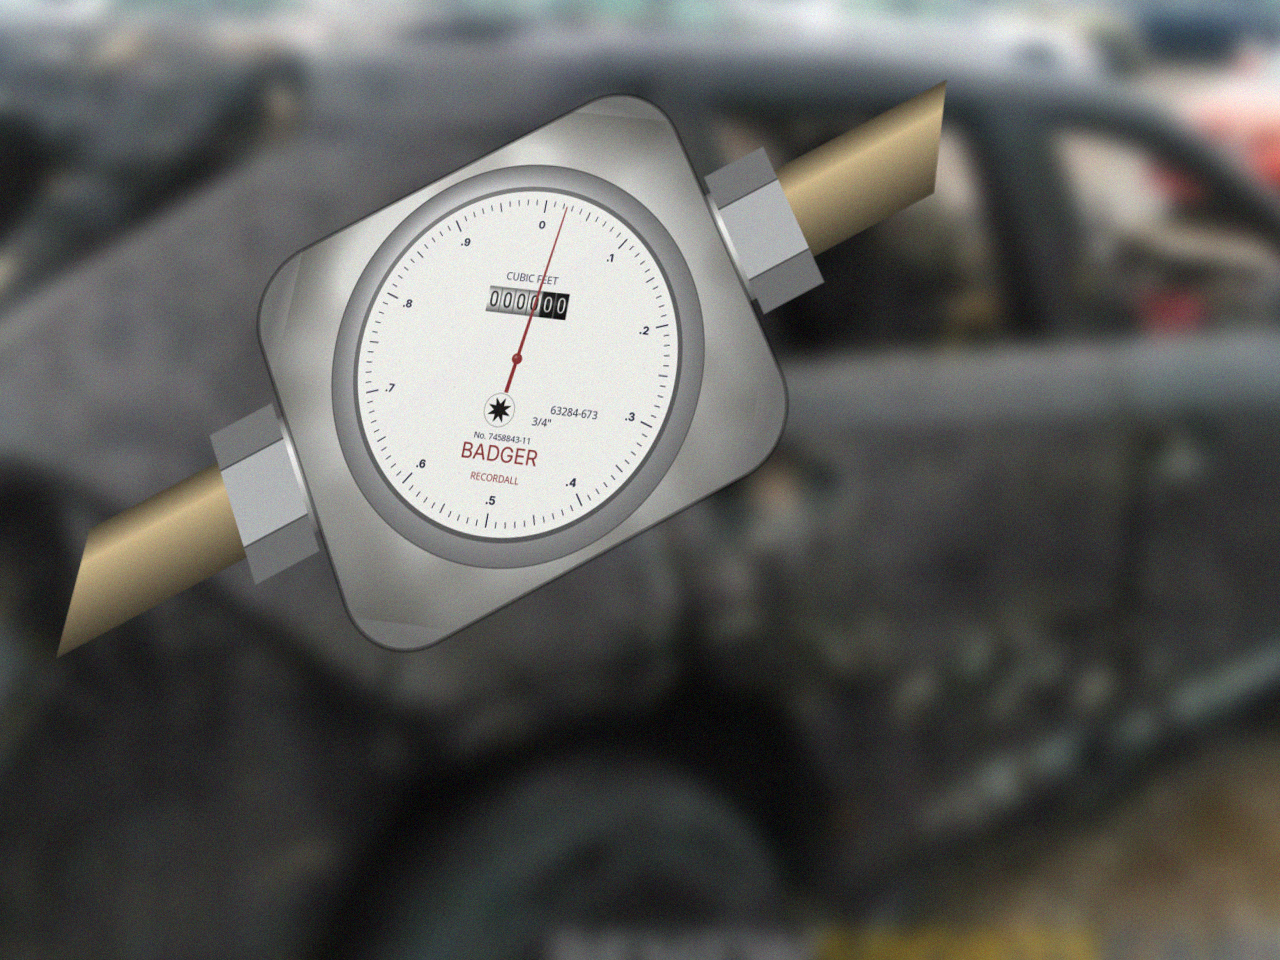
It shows value=0.02 unit=ft³
